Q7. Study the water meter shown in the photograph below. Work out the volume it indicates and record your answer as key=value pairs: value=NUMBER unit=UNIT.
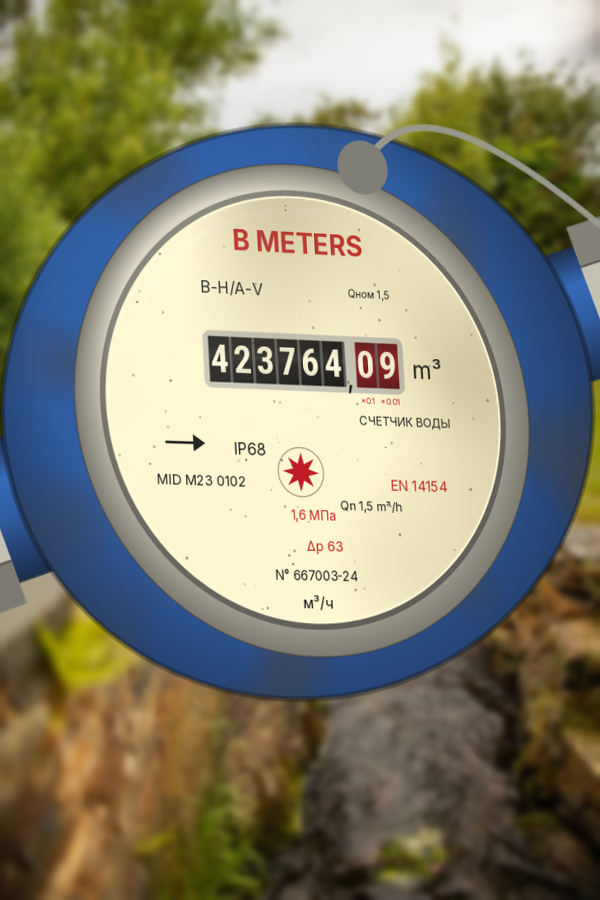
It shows value=423764.09 unit=m³
